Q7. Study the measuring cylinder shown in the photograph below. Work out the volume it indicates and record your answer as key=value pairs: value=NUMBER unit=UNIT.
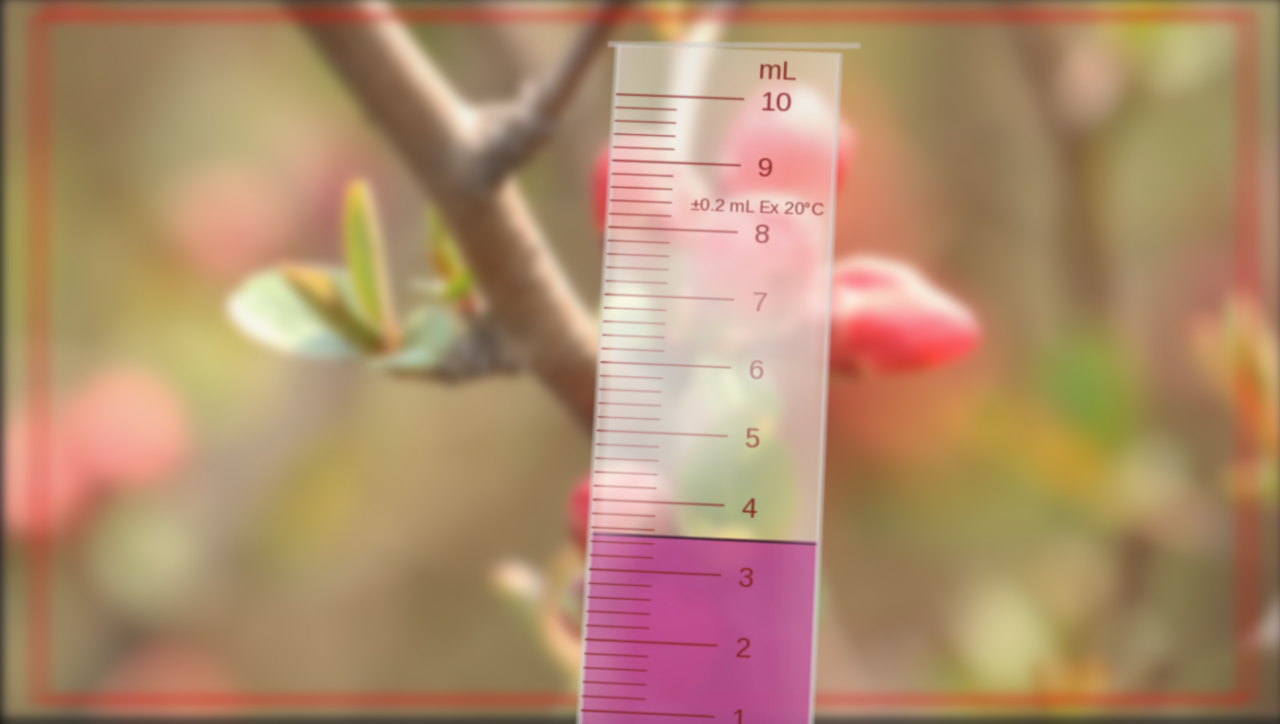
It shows value=3.5 unit=mL
